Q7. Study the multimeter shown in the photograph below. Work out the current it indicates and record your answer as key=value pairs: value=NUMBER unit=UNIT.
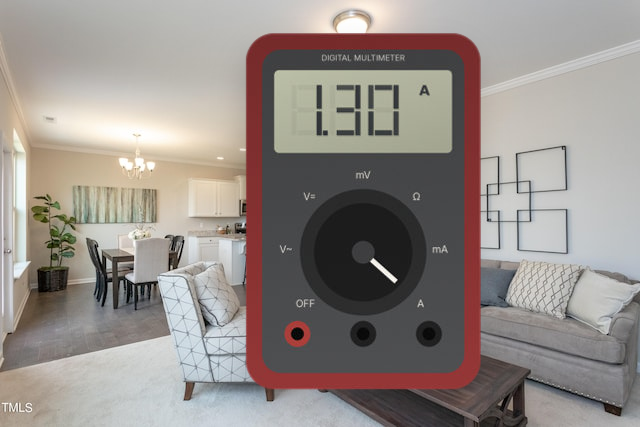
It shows value=1.30 unit=A
